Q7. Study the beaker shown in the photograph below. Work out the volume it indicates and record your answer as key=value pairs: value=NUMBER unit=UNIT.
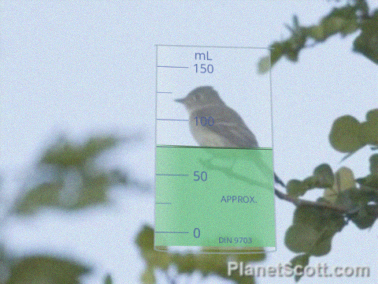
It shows value=75 unit=mL
